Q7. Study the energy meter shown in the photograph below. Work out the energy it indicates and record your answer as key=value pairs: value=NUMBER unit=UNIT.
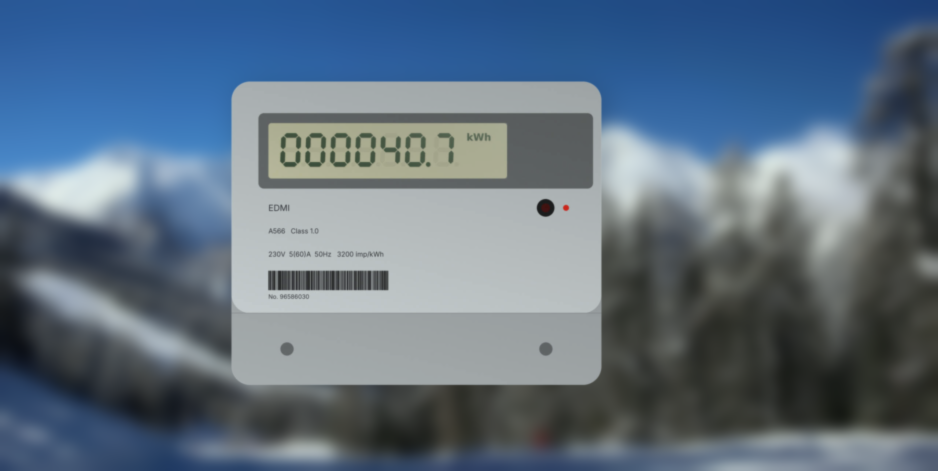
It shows value=40.7 unit=kWh
